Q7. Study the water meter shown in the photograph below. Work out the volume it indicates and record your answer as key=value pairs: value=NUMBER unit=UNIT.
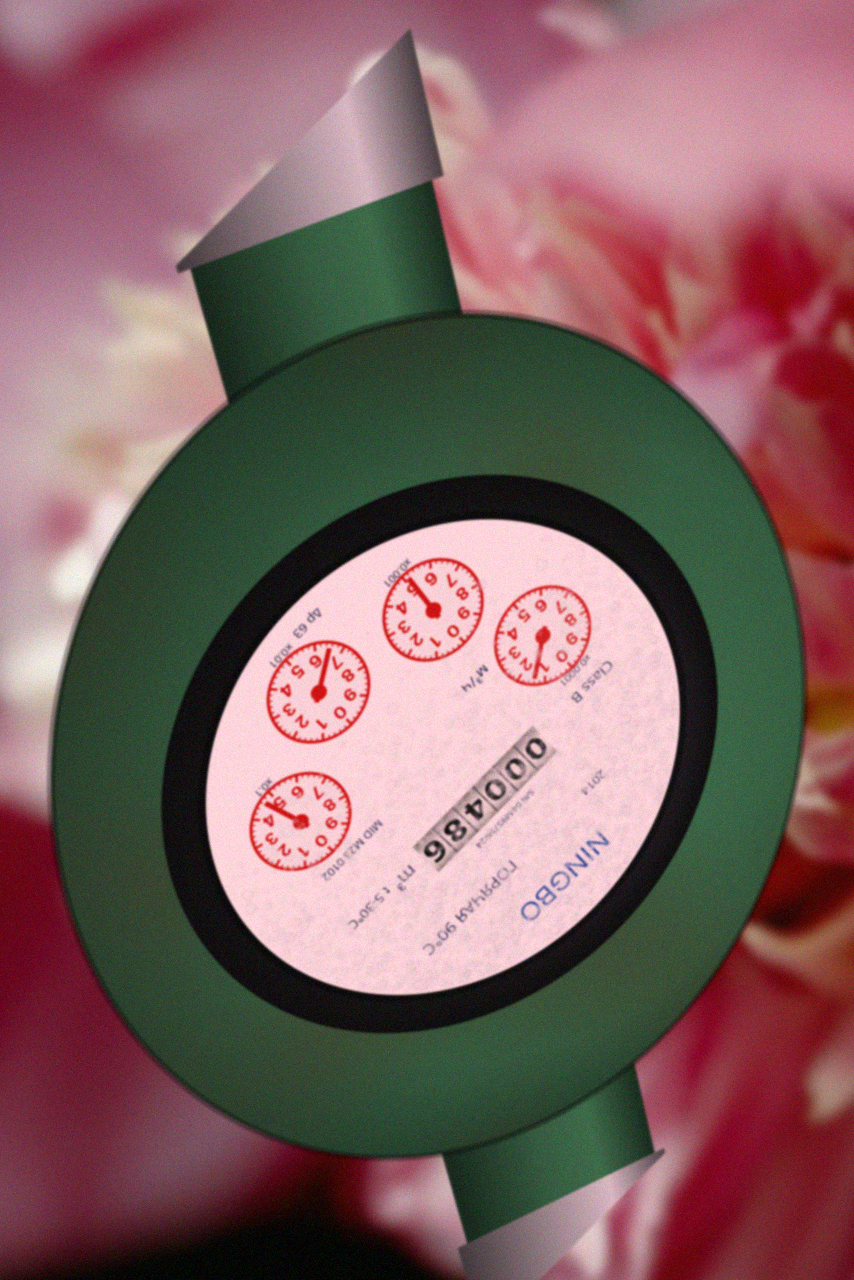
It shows value=486.4651 unit=m³
